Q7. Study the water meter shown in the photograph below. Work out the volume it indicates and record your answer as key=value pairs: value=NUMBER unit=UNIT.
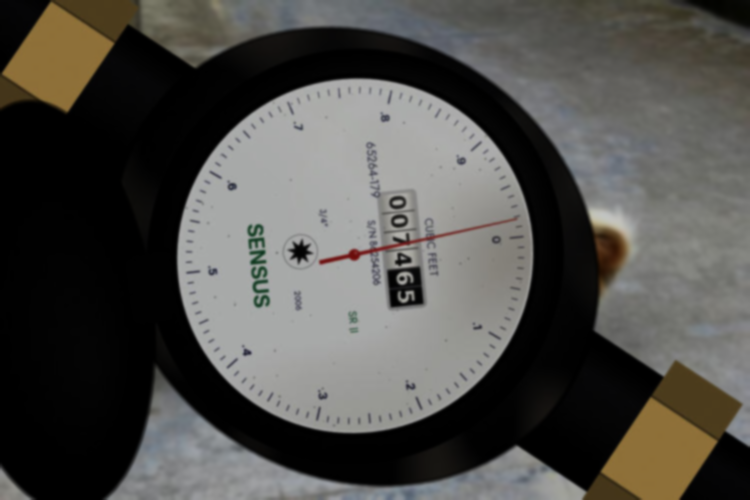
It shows value=7464.98 unit=ft³
